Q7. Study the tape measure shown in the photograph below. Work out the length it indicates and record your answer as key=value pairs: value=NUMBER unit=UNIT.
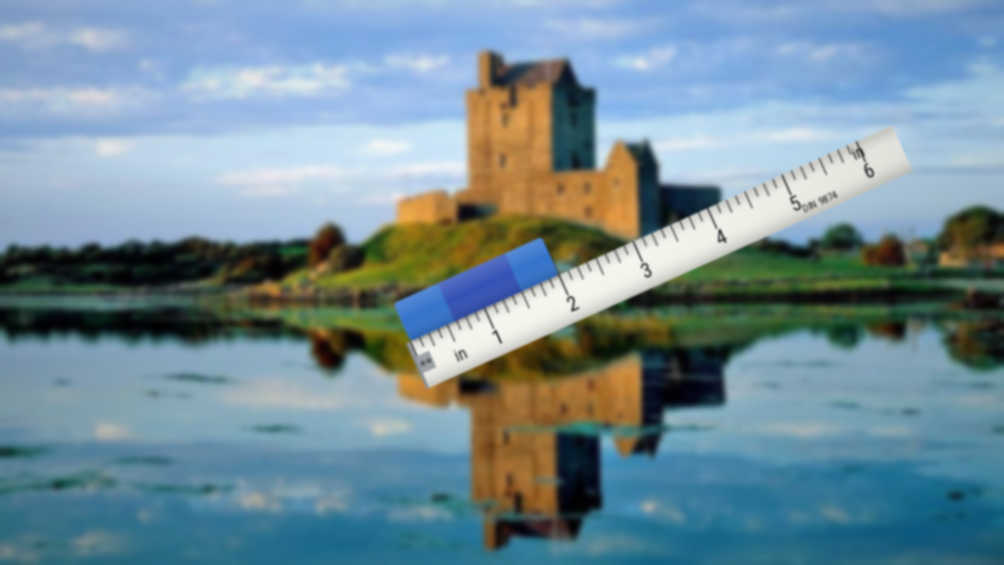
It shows value=2 unit=in
